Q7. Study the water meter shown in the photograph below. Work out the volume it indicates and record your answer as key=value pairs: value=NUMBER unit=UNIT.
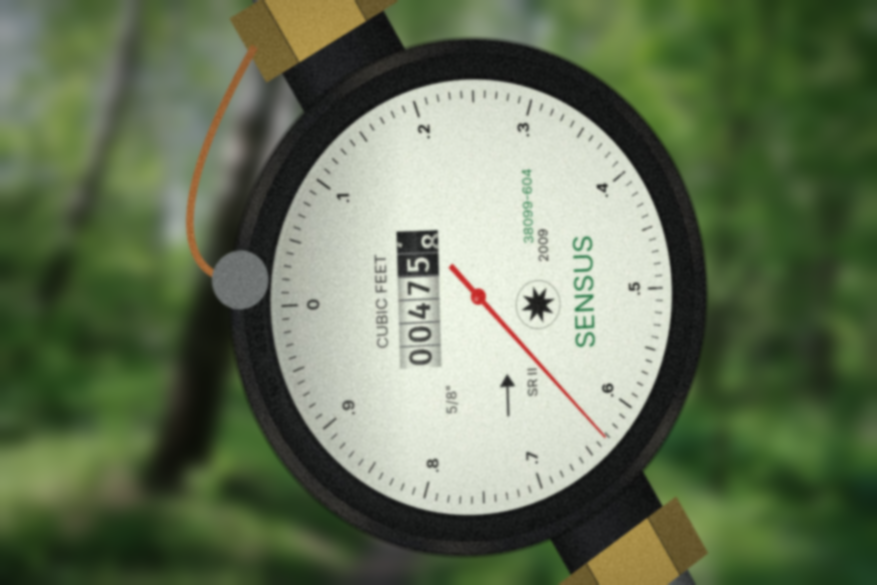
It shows value=4757.63 unit=ft³
